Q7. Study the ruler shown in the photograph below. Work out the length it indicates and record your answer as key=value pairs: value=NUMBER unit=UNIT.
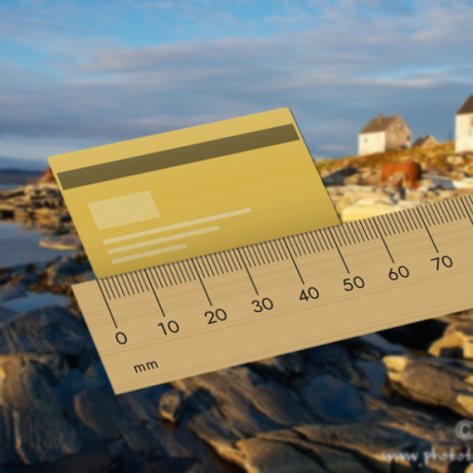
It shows value=53 unit=mm
